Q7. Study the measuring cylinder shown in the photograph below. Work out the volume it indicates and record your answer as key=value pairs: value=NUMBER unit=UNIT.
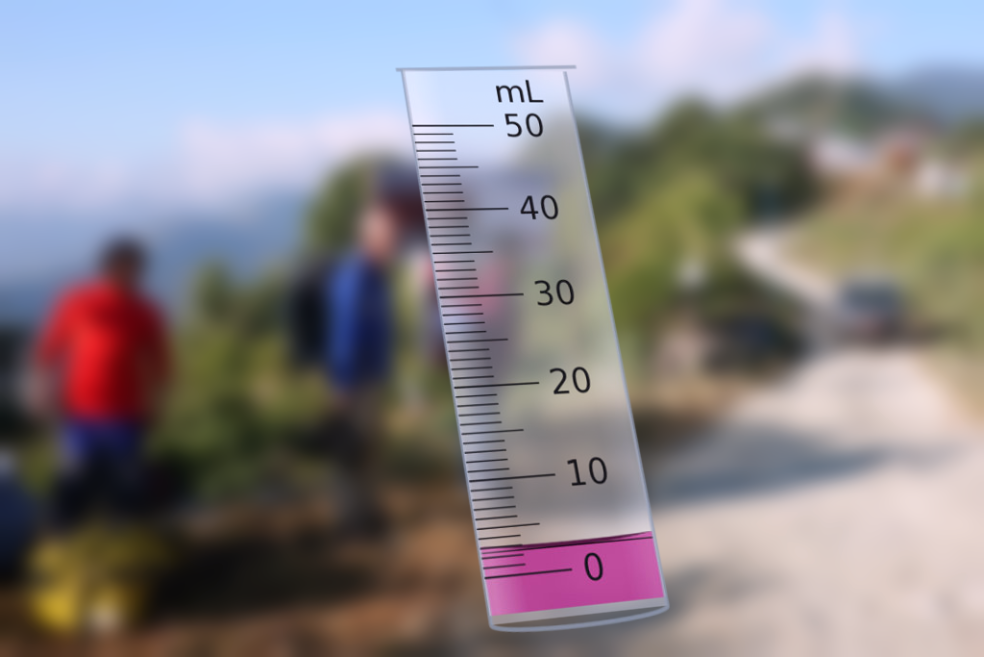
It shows value=2.5 unit=mL
